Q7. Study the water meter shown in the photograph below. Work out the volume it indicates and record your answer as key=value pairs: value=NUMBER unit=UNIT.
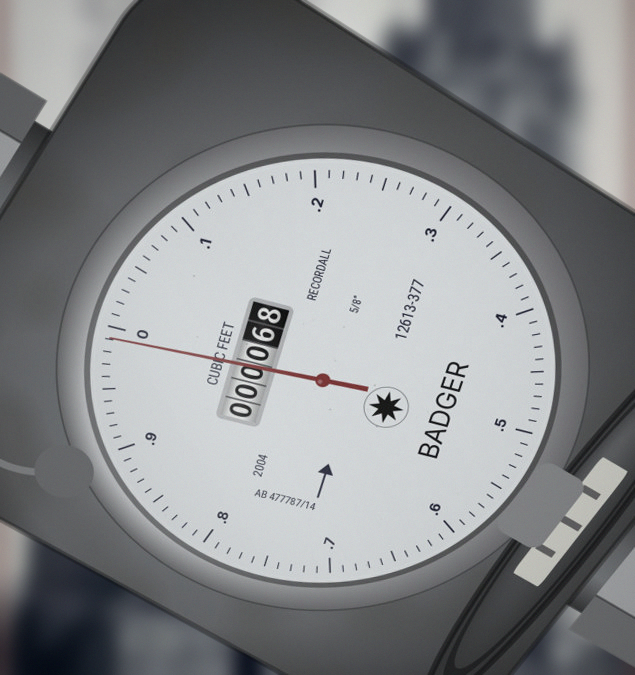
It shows value=67.99 unit=ft³
